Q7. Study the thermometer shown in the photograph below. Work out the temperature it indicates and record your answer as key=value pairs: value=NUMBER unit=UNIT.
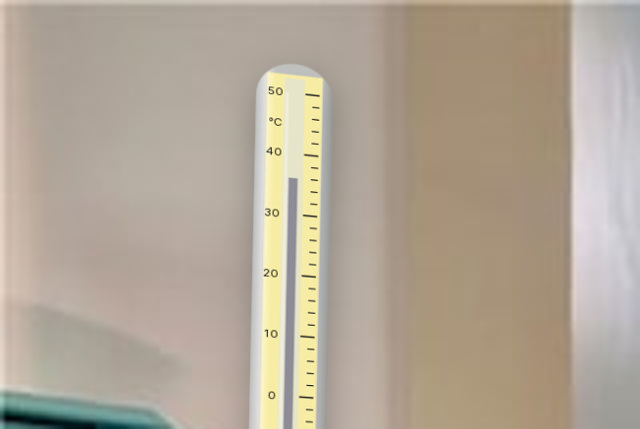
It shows value=36 unit=°C
